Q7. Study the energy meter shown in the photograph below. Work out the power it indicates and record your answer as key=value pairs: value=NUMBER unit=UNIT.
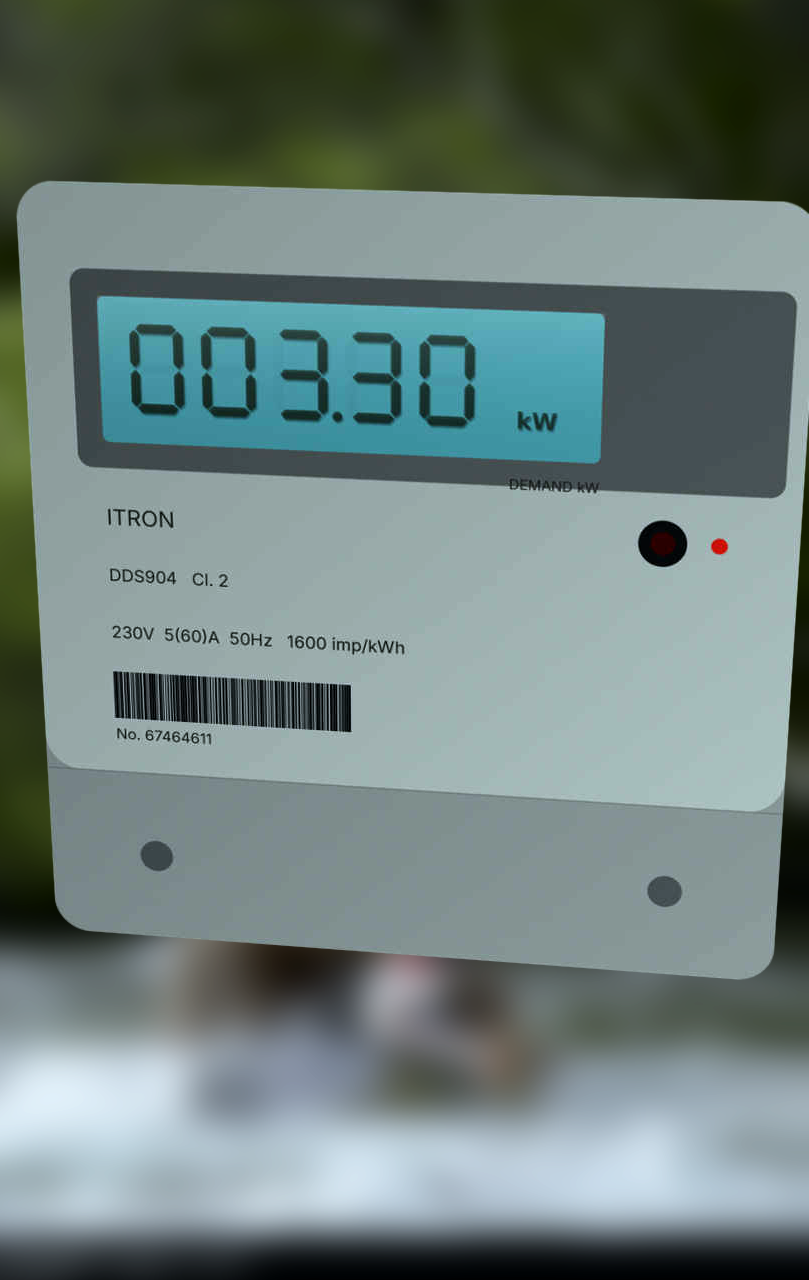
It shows value=3.30 unit=kW
